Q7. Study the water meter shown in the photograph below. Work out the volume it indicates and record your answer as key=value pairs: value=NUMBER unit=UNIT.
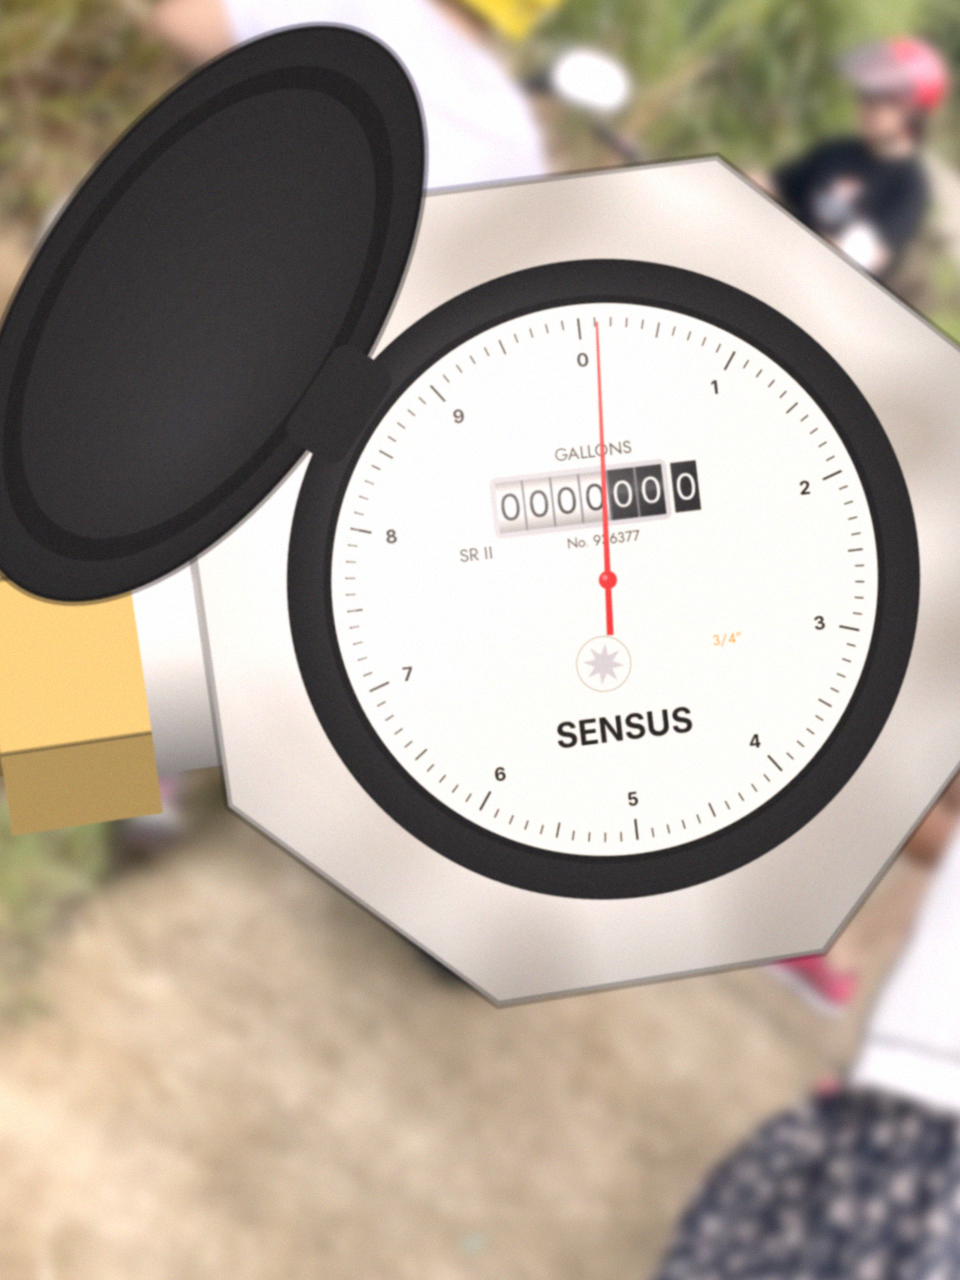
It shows value=0.1 unit=gal
